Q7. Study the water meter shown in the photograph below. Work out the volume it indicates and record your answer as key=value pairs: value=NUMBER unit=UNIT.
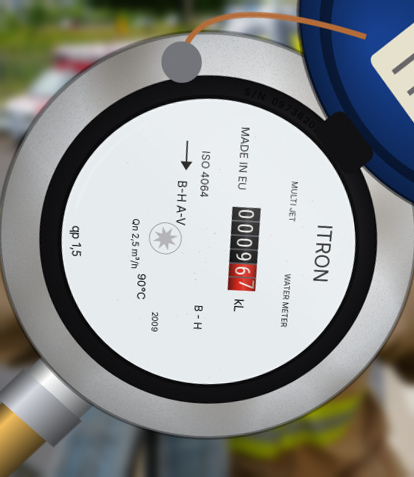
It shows value=9.67 unit=kL
